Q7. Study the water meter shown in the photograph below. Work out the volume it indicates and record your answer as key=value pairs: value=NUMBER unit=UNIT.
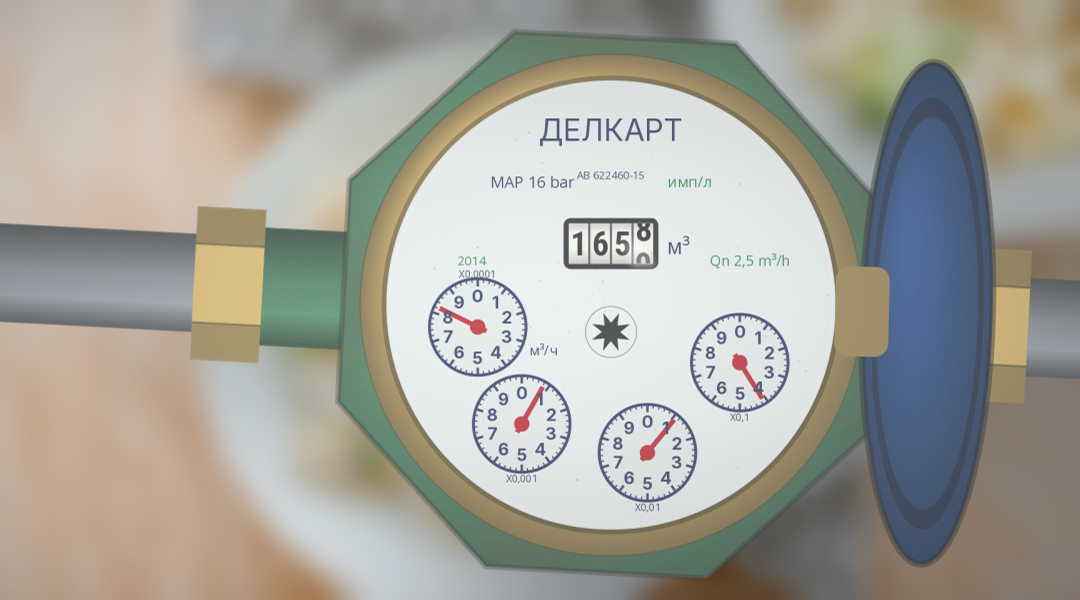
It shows value=1658.4108 unit=m³
